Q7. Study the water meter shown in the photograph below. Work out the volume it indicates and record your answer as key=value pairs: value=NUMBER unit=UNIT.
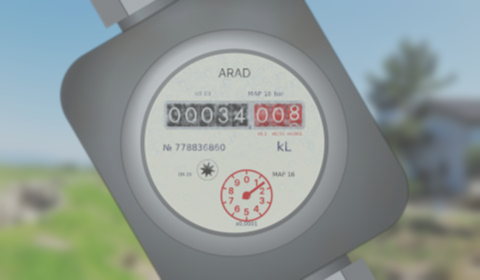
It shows value=34.0081 unit=kL
